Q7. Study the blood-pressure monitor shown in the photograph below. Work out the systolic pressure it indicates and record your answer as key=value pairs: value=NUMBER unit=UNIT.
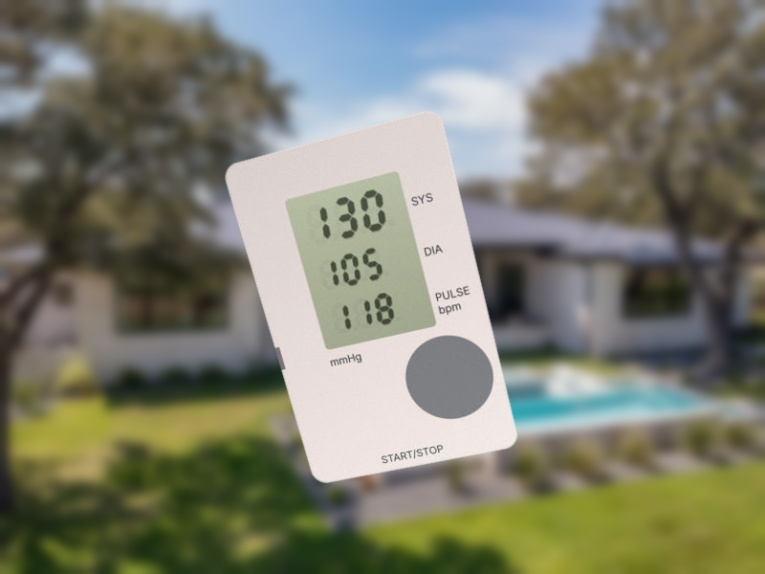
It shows value=130 unit=mmHg
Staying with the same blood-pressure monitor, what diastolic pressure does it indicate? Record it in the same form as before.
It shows value=105 unit=mmHg
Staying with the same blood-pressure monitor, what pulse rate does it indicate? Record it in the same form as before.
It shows value=118 unit=bpm
